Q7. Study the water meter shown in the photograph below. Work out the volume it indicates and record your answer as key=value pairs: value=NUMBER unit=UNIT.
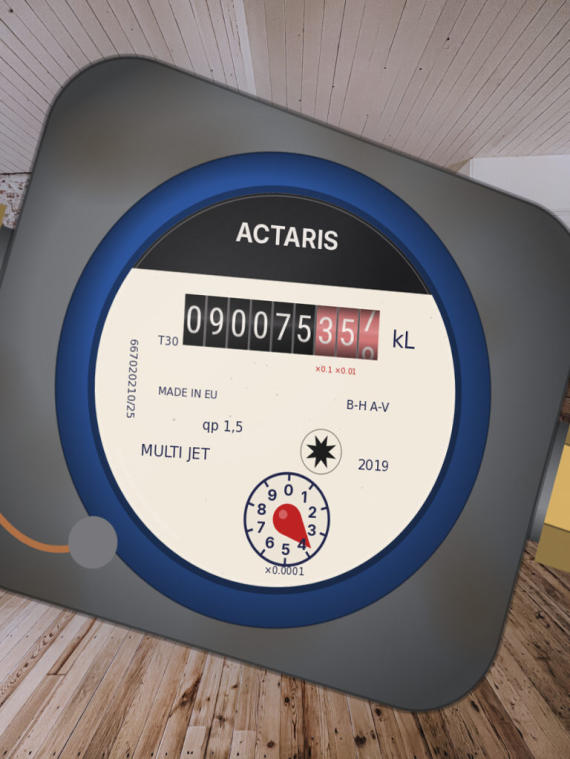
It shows value=90075.3573 unit=kL
